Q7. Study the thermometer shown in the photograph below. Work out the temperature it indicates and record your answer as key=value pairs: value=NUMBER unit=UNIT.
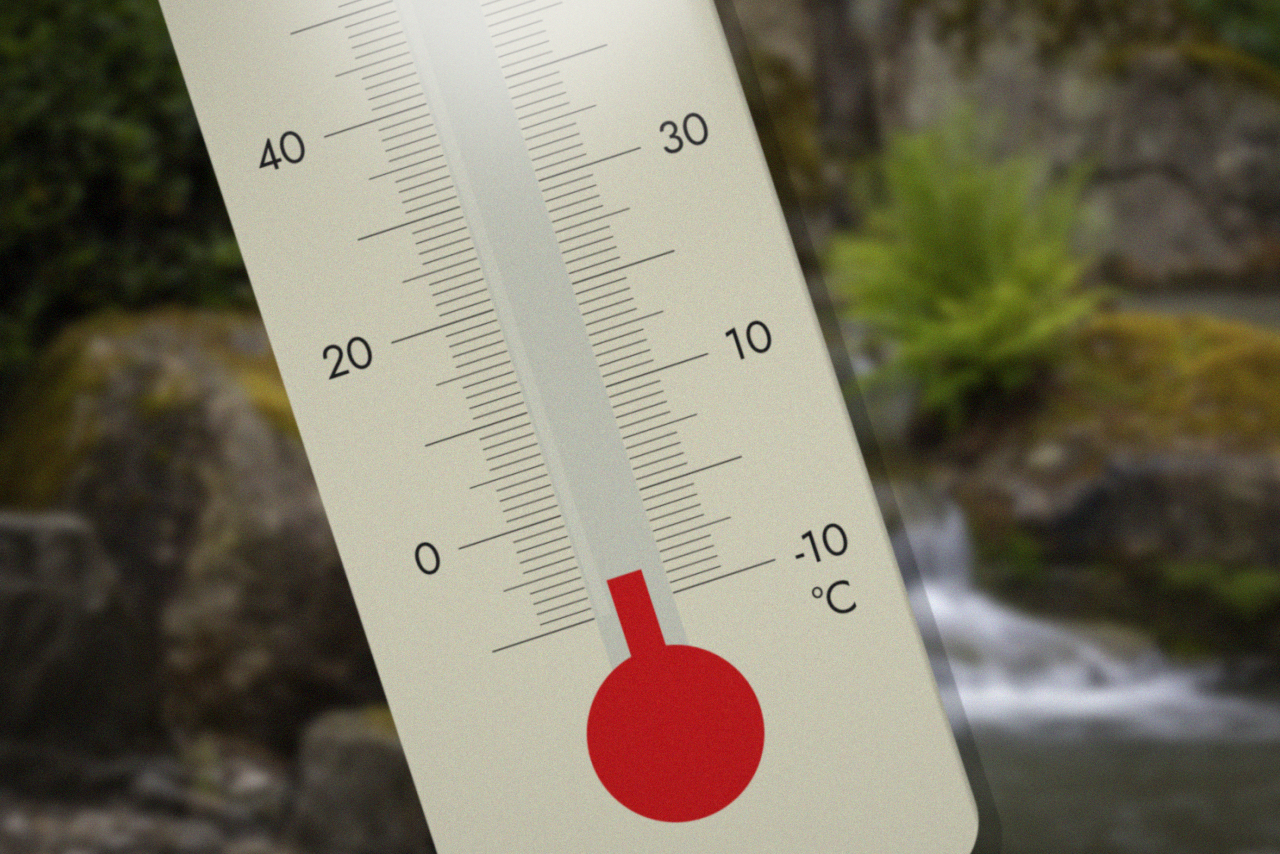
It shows value=-7 unit=°C
